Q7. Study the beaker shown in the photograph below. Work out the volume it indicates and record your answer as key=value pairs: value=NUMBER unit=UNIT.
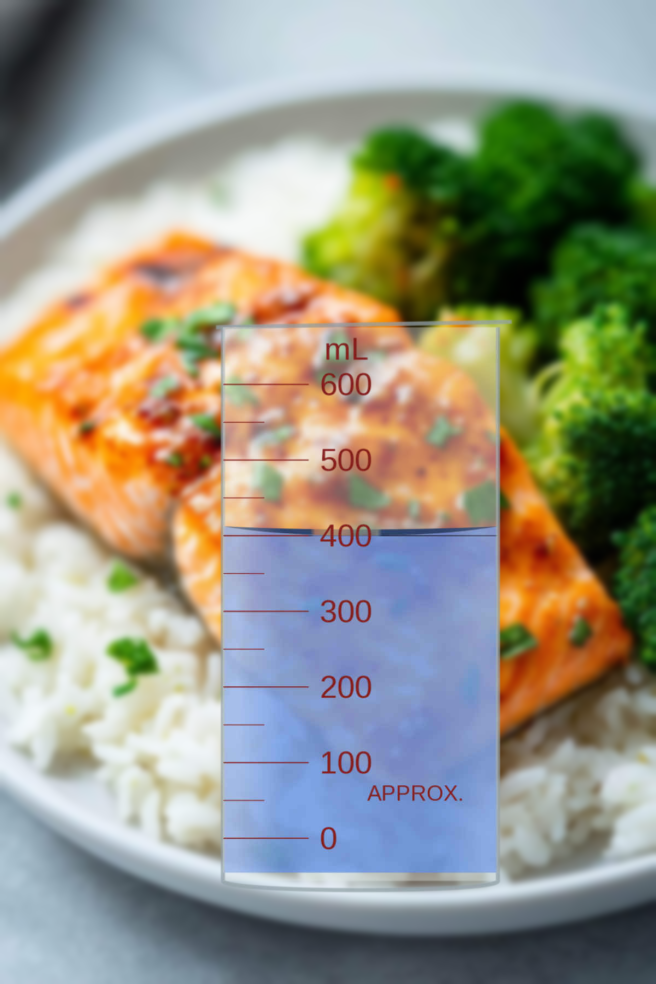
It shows value=400 unit=mL
